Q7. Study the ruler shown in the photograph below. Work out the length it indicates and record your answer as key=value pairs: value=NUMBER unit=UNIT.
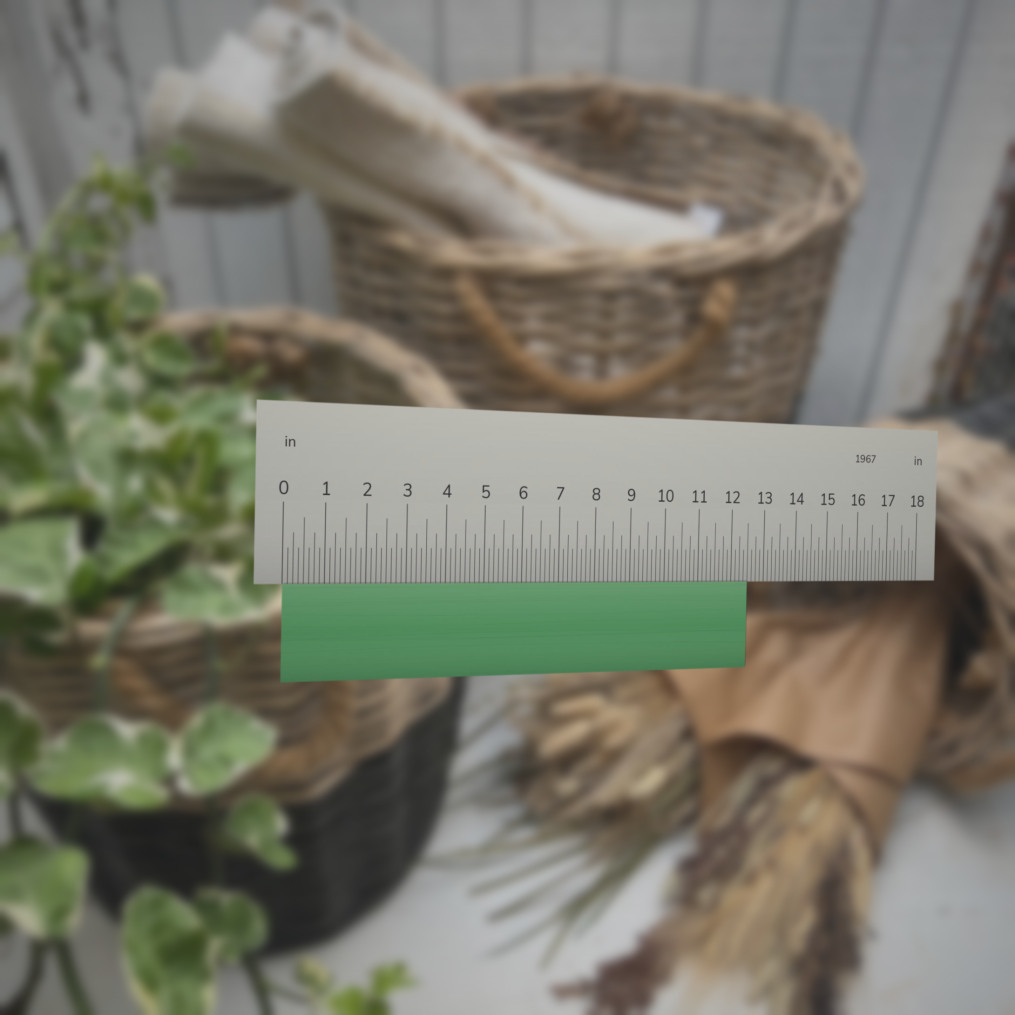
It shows value=12.5 unit=in
